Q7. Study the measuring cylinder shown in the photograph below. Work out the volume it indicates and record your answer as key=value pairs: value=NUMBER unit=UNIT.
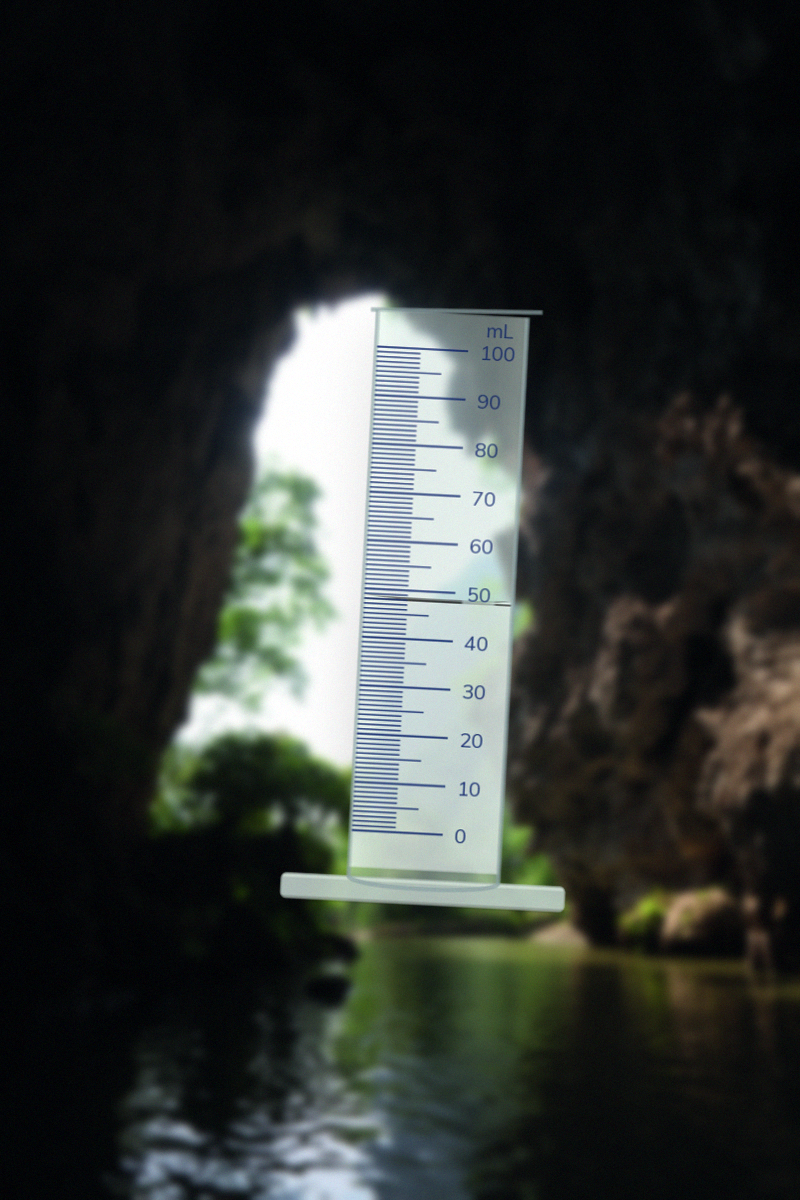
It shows value=48 unit=mL
